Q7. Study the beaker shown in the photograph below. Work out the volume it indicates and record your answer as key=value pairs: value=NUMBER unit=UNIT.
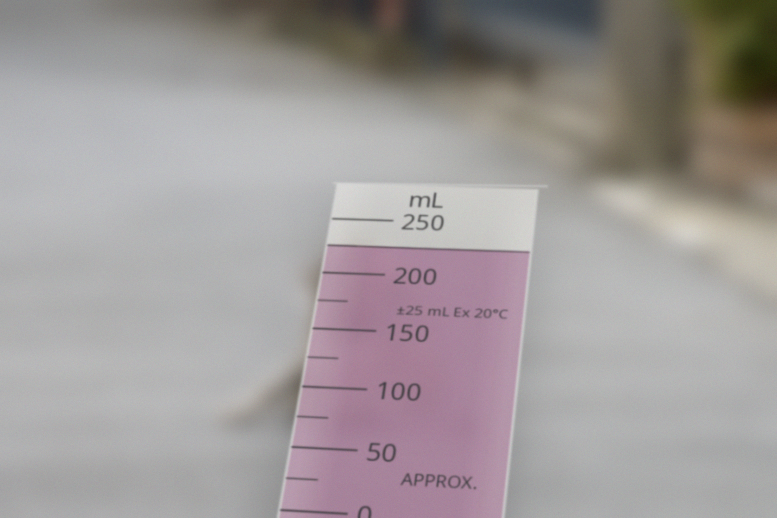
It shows value=225 unit=mL
